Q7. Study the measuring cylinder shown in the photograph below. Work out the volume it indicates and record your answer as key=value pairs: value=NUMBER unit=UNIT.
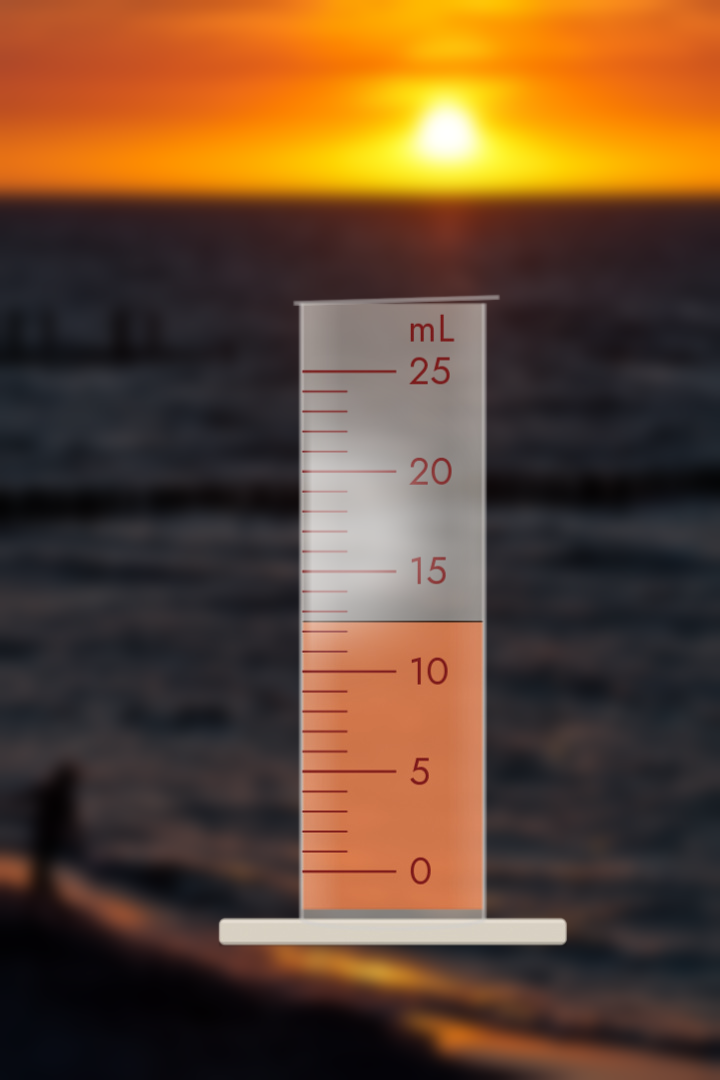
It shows value=12.5 unit=mL
